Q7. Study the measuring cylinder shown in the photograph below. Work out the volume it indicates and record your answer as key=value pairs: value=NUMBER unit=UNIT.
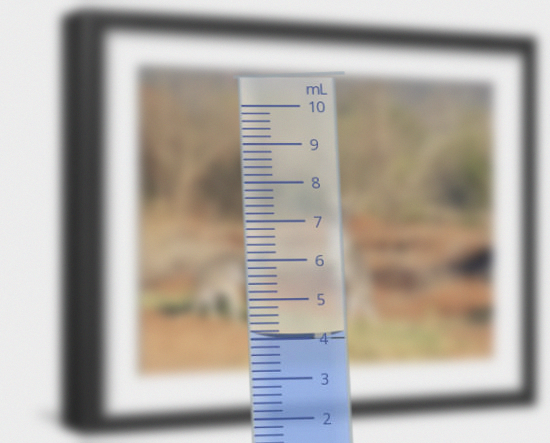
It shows value=4 unit=mL
